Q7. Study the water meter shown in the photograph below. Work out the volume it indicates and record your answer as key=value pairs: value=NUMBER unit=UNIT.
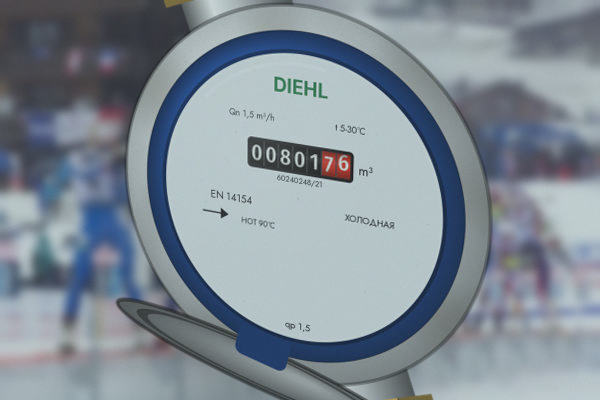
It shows value=801.76 unit=m³
